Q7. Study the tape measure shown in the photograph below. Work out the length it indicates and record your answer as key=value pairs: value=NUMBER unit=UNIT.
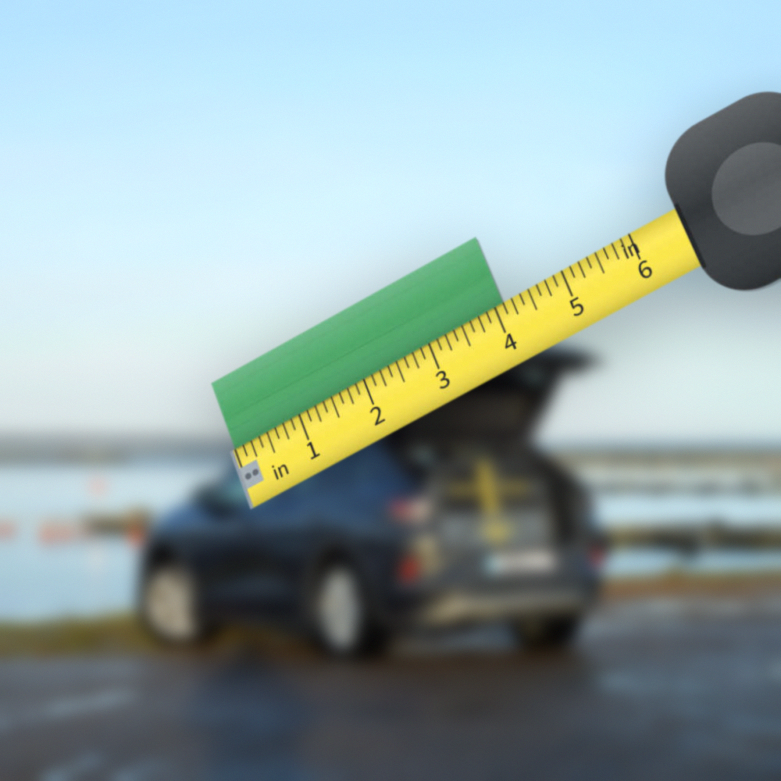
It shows value=4.125 unit=in
